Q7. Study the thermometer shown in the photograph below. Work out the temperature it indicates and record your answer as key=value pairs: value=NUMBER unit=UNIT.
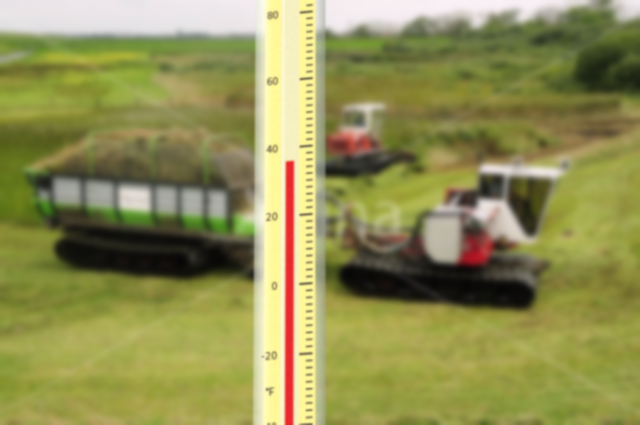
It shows value=36 unit=°F
